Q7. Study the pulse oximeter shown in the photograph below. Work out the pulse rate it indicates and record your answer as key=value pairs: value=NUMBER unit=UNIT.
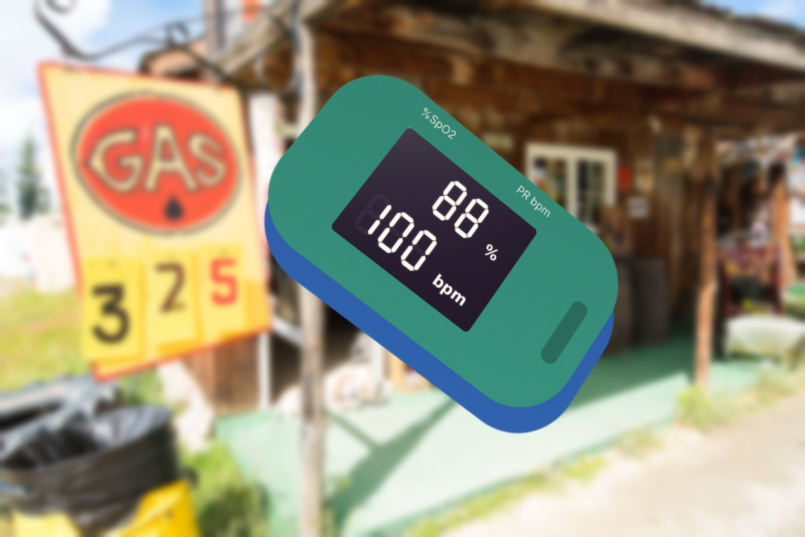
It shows value=100 unit=bpm
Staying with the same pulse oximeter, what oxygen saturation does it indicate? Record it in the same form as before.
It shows value=88 unit=%
